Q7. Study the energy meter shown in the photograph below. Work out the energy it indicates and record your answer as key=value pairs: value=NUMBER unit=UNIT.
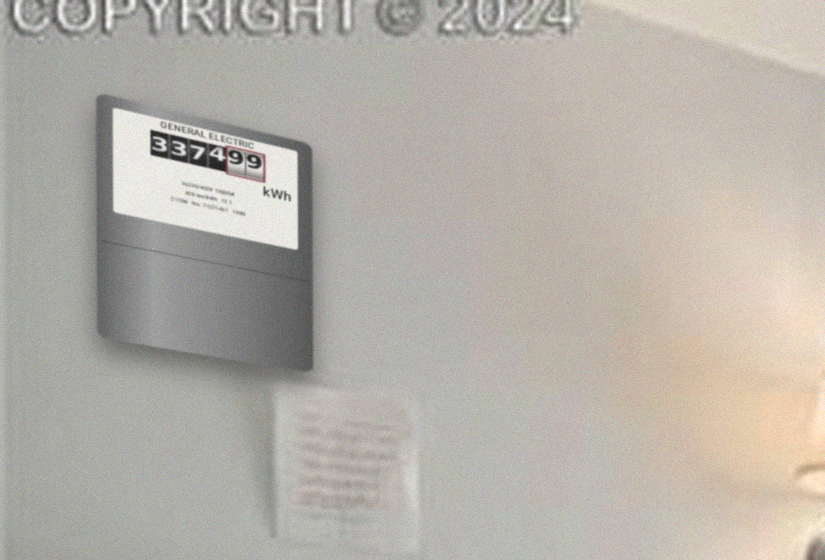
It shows value=3374.99 unit=kWh
